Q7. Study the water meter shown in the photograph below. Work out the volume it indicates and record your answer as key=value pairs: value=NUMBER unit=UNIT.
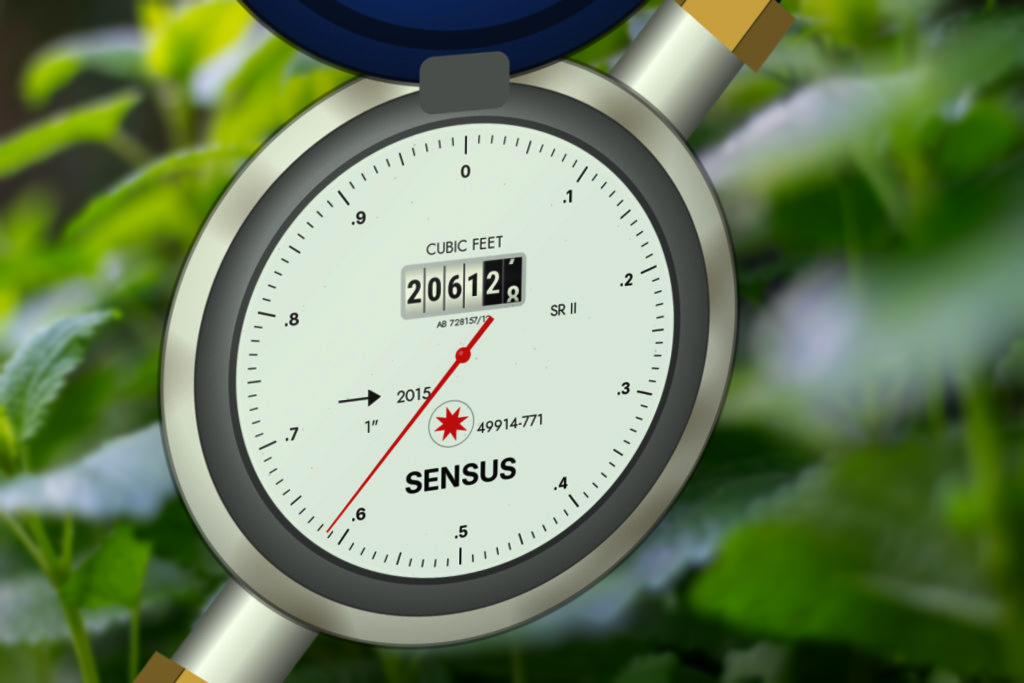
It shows value=206127.61 unit=ft³
